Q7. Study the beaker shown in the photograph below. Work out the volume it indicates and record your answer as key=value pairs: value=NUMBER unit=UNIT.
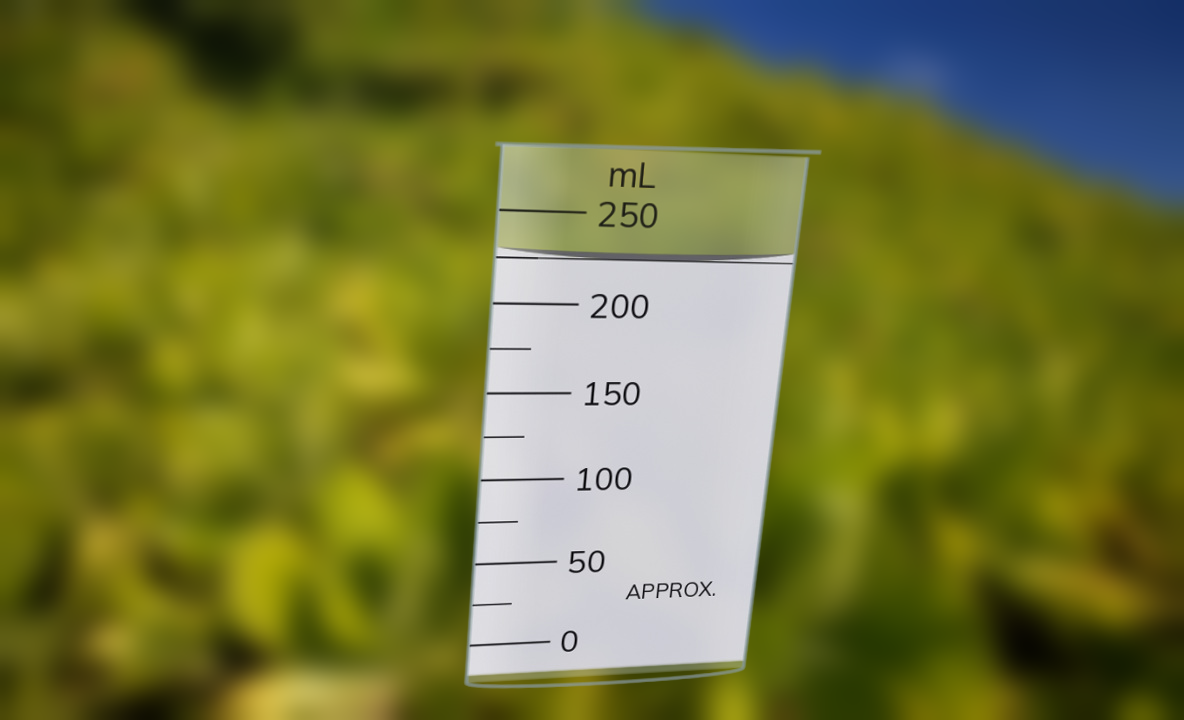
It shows value=225 unit=mL
